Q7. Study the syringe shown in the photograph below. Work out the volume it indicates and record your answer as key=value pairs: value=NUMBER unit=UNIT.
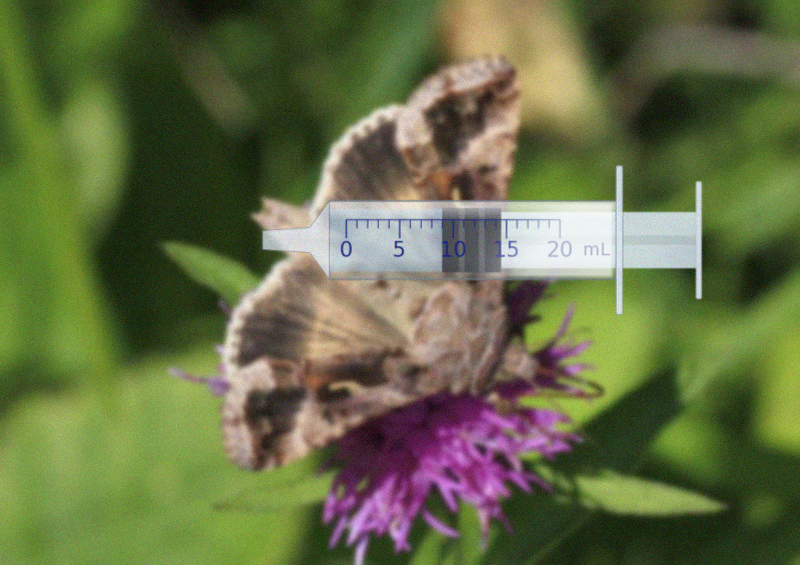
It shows value=9 unit=mL
